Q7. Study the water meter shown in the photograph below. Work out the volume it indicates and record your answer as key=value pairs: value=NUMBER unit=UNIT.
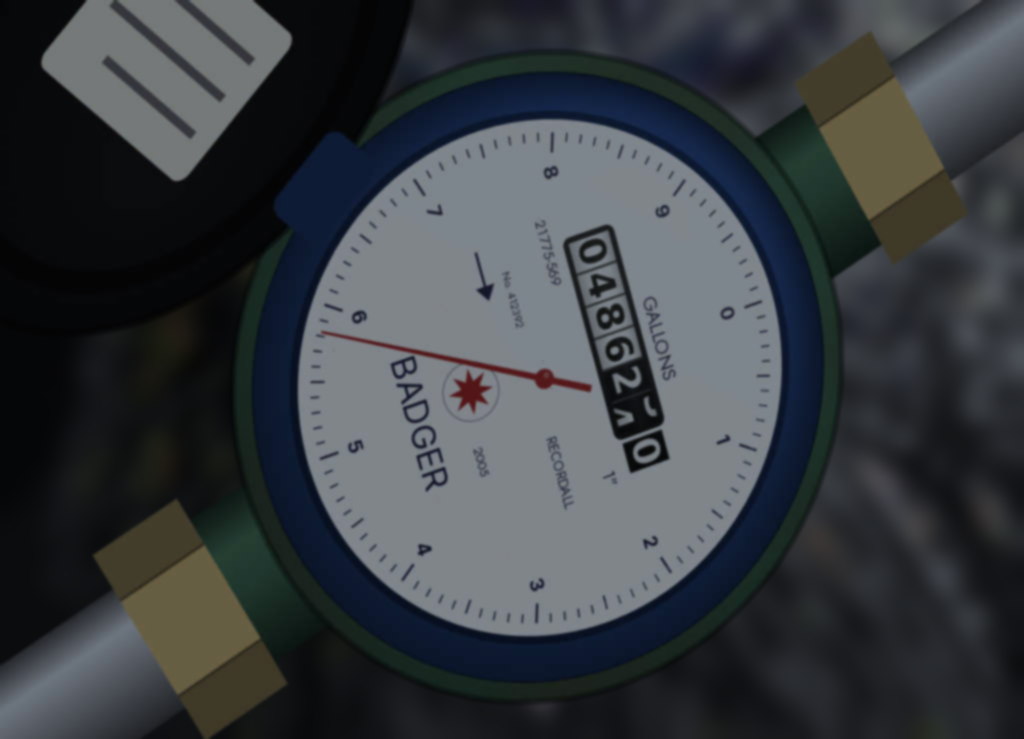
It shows value=486235.8 unit=gal
